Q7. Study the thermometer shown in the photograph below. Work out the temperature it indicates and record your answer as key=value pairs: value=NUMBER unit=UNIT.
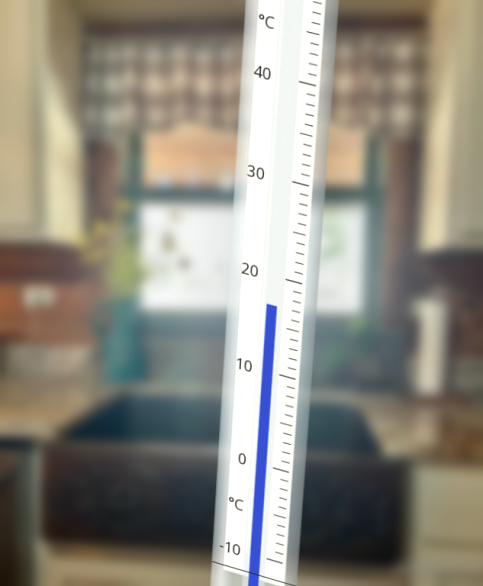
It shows value=17 unit=°C
